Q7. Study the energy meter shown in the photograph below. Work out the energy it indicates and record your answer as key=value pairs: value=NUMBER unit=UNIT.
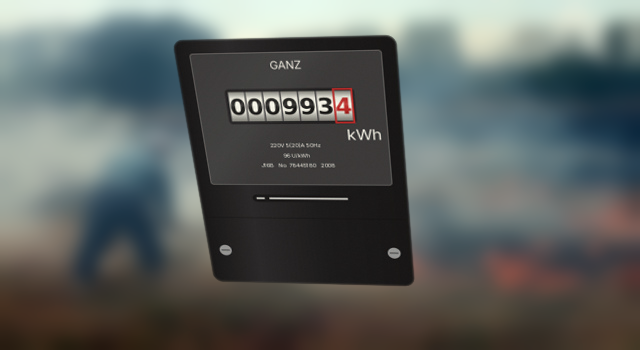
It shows value=993.4 unit=kWh
